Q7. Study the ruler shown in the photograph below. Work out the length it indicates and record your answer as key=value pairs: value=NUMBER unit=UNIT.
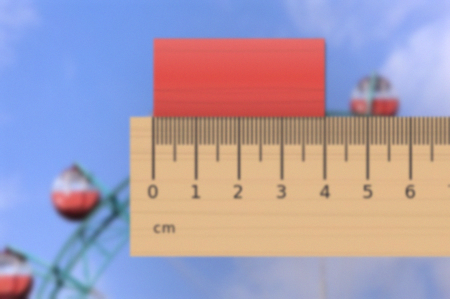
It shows value=4 unit=cm
